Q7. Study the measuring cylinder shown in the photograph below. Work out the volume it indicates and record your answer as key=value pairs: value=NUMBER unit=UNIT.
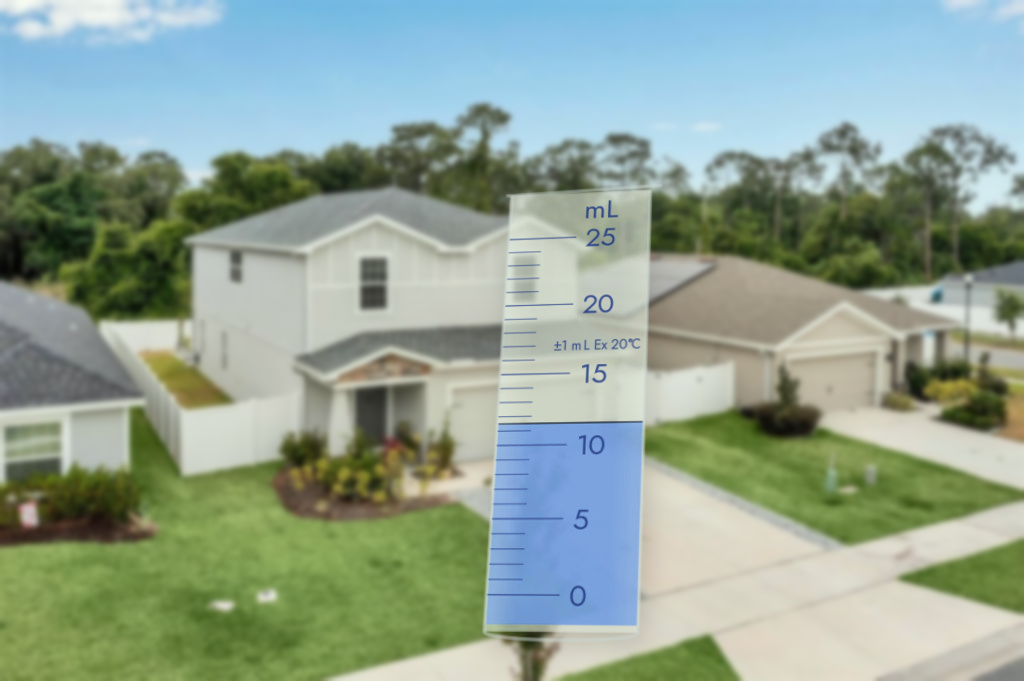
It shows value=11.5 unit=mL
